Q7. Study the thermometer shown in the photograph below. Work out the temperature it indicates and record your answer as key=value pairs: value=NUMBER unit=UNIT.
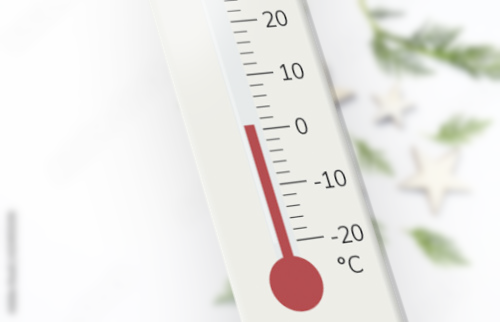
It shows value=1 unit=°C
